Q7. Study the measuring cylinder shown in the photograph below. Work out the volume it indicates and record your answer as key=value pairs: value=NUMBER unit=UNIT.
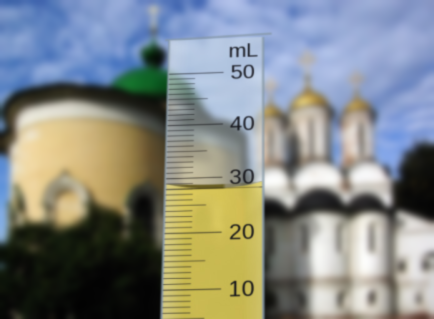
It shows value=28 unit=mL
